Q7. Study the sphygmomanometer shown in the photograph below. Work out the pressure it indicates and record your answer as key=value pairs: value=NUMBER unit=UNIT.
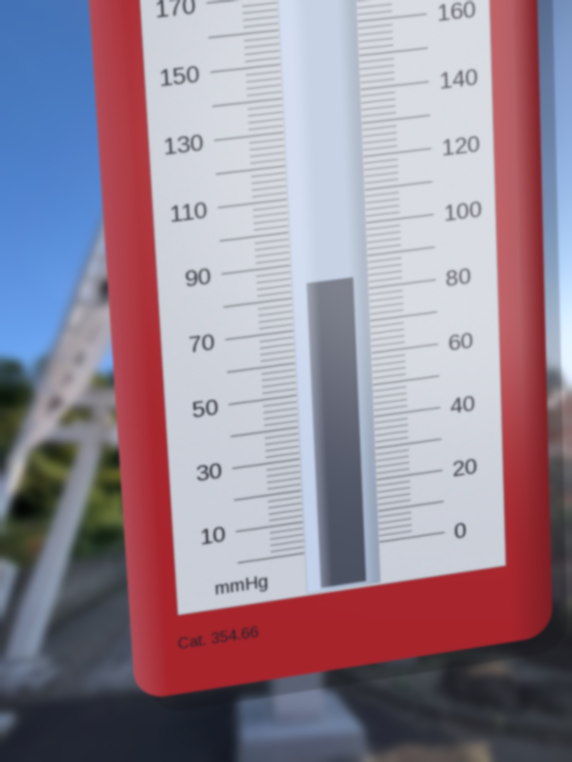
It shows value=84 unit=mmHg
